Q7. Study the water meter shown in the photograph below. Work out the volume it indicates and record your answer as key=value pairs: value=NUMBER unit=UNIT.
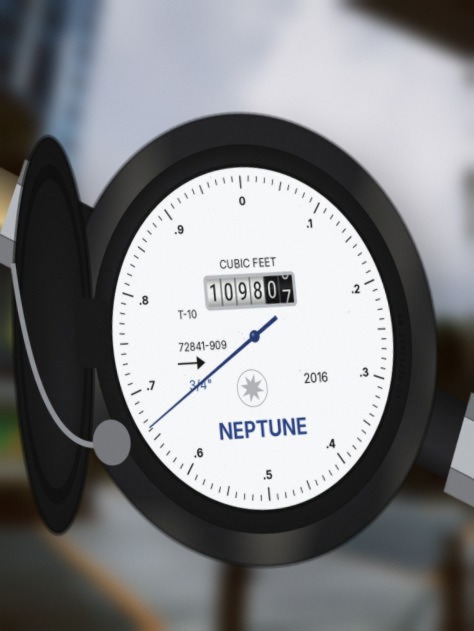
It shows value=109806.66 unit=ft³
